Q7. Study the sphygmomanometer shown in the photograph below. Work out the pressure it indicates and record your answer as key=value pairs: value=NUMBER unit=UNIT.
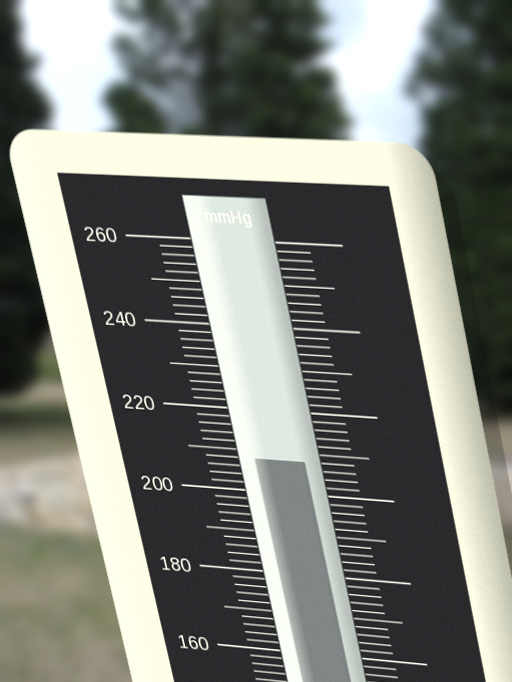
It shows value=208 unit=mmHg
